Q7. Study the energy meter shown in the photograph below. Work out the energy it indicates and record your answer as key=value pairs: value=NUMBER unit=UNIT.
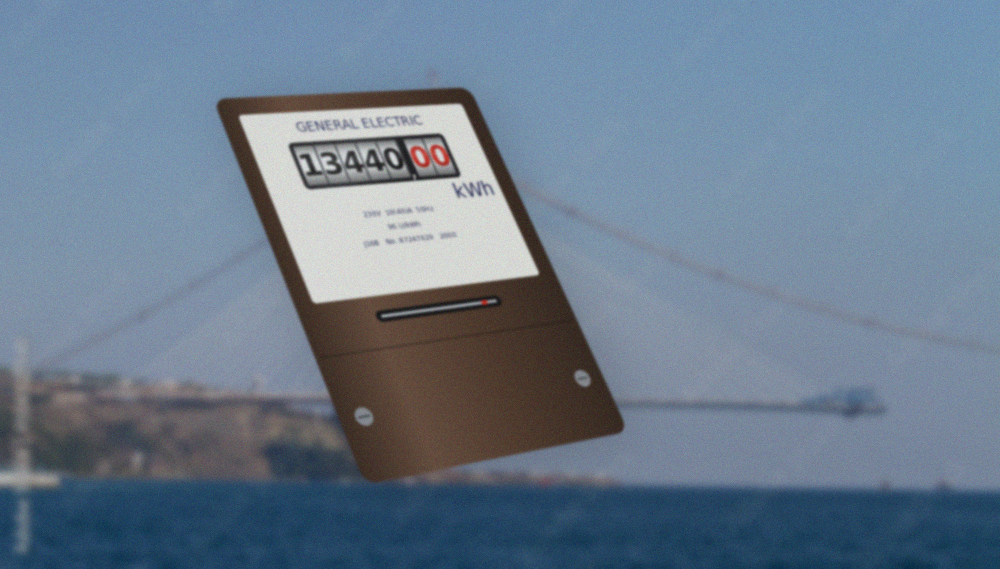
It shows value=13440.00 unit=kWh
